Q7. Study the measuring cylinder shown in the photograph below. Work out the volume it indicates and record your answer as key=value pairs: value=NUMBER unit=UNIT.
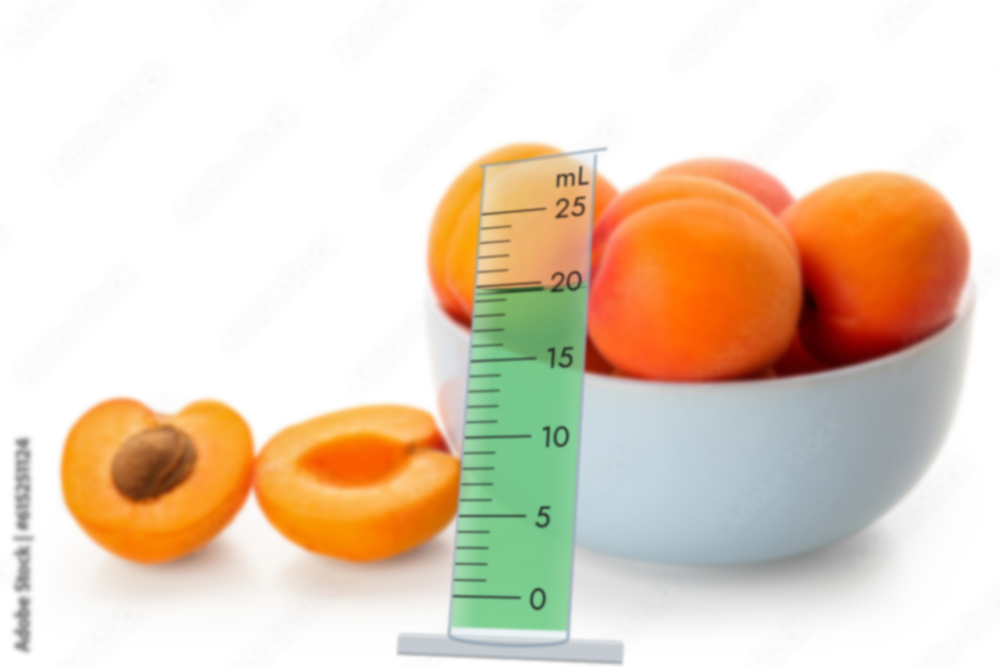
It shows value=19.5 unit=mL
